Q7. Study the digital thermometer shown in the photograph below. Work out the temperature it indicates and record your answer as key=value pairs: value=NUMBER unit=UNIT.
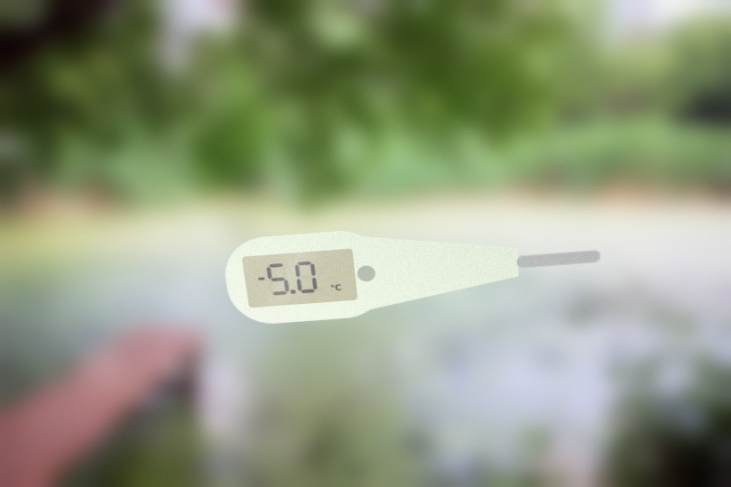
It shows value=-5.0 unit=°C
